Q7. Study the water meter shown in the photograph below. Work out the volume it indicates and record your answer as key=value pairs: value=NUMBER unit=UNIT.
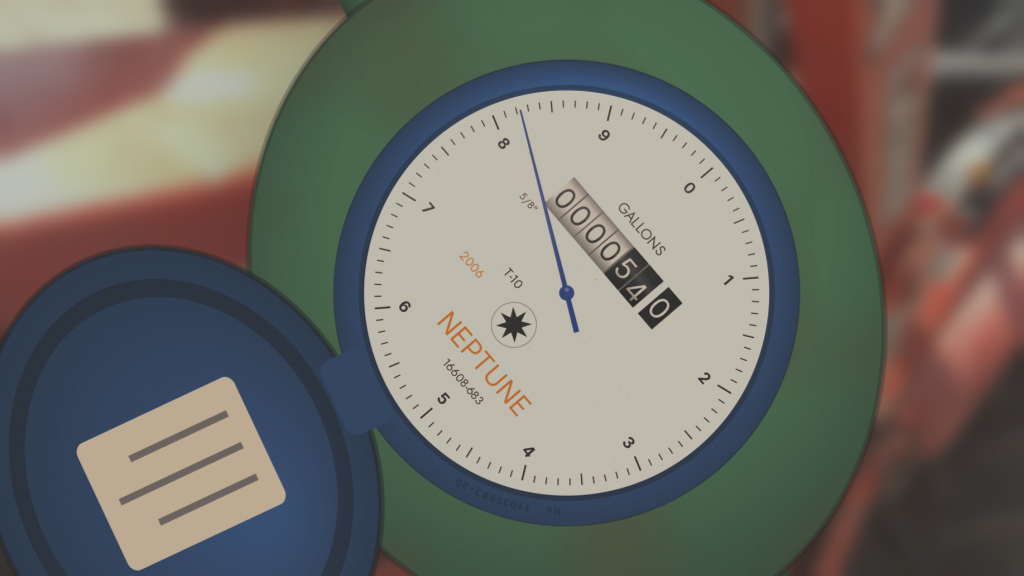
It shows value=538.2 unit=gal
